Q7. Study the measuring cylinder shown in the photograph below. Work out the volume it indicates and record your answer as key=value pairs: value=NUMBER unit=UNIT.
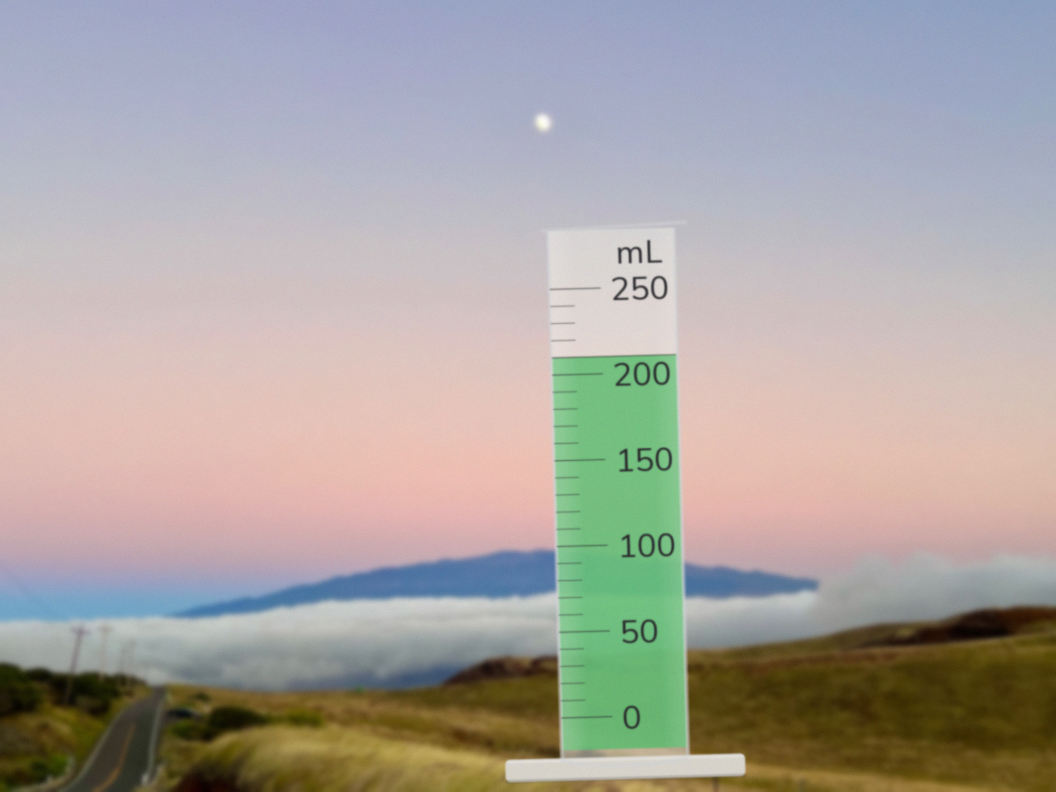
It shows value=210 unit=mL
